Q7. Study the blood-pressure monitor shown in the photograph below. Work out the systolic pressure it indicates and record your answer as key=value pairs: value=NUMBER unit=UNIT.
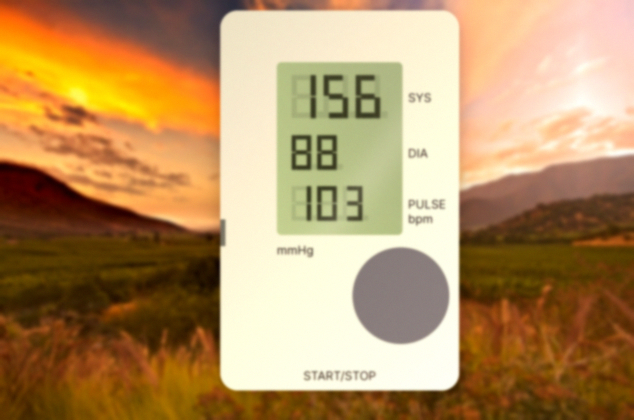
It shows value=156 unit=mmHg
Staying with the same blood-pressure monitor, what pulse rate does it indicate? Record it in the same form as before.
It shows value=103 unit=bpm
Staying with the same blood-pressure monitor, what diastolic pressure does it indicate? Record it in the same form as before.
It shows value=88 unit=mmHg
